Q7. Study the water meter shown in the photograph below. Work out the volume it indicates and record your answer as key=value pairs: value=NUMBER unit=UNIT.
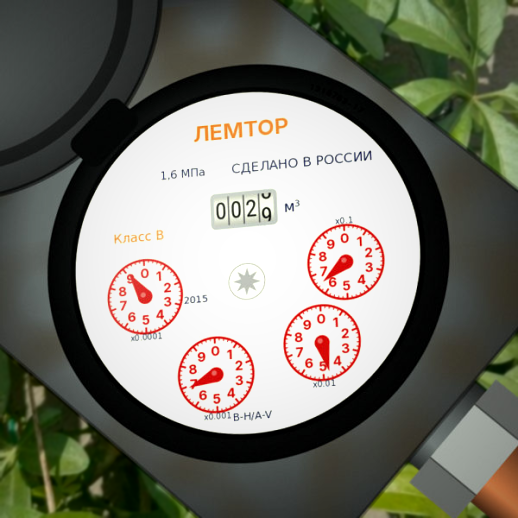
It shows value=28.6469 unit=m³
